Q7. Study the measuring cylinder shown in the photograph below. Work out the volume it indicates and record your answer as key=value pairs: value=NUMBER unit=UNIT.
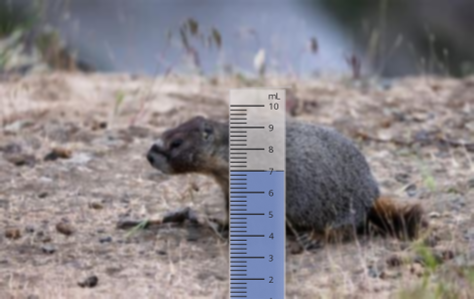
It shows value=7 unit=mL
